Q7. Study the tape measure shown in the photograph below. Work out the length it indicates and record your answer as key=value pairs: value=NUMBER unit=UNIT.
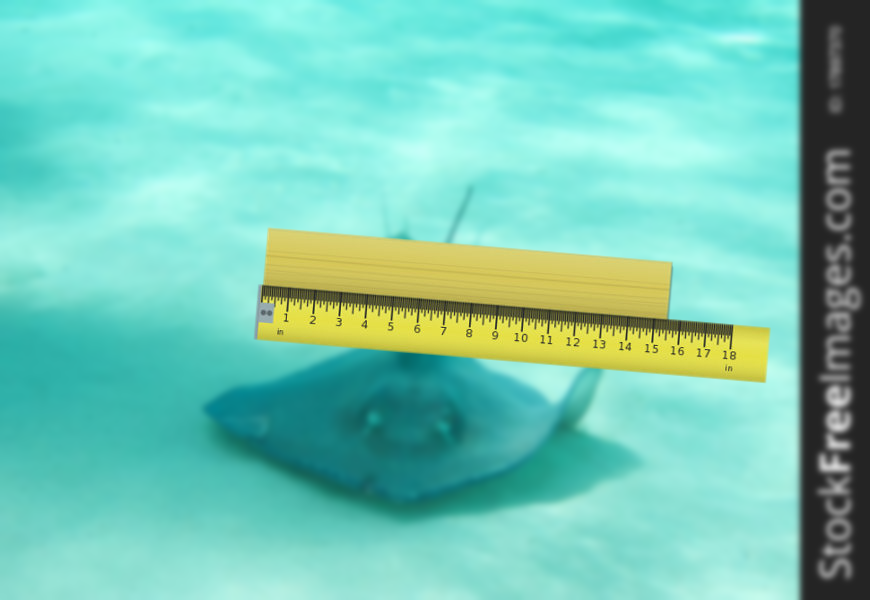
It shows value=15.5 unit=in
